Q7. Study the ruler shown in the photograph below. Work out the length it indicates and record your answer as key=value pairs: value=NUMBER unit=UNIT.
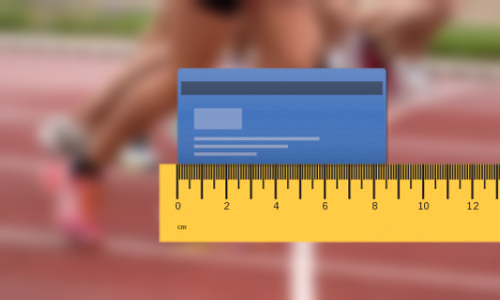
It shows value=8.5 unit=cm
